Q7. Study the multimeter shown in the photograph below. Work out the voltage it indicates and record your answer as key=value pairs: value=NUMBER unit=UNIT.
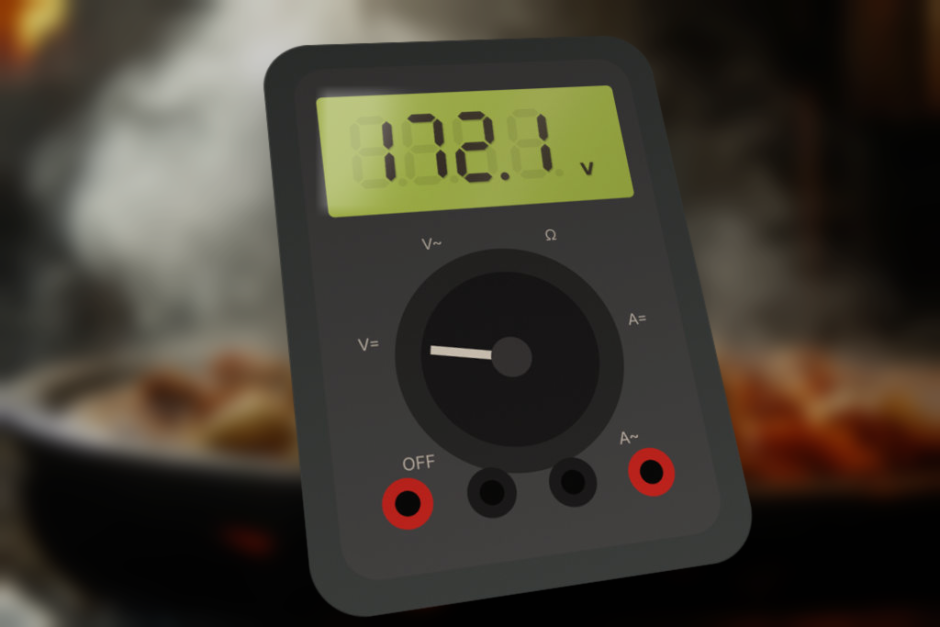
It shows value=172.1 unit=V
